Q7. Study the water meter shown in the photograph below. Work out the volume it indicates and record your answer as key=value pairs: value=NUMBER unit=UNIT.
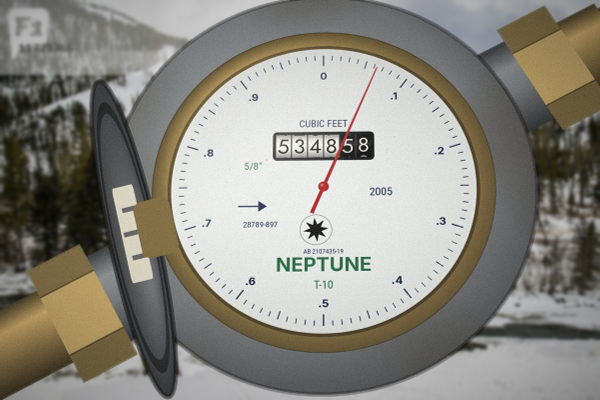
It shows value=534858.06 unit=ft³
